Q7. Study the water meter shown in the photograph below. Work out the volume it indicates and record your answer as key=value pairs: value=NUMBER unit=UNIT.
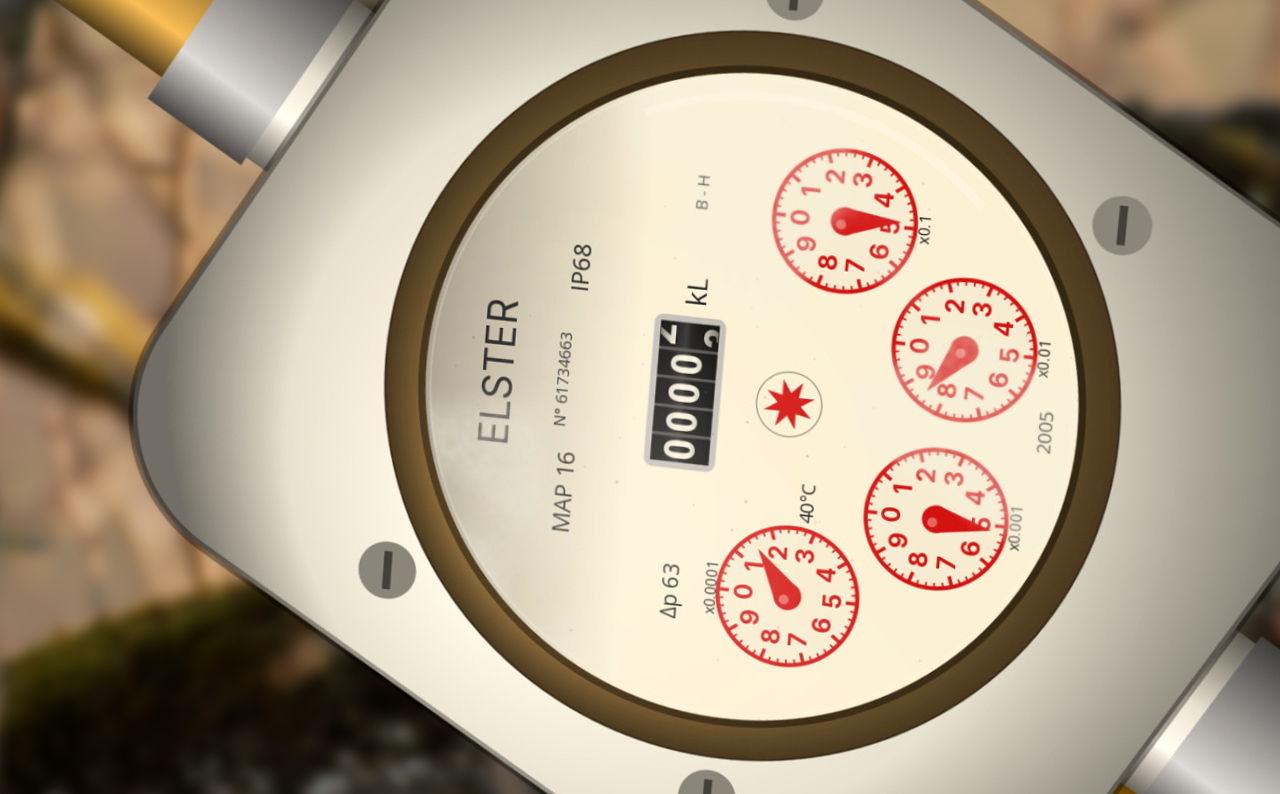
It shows value=2.4851 unit=kL
